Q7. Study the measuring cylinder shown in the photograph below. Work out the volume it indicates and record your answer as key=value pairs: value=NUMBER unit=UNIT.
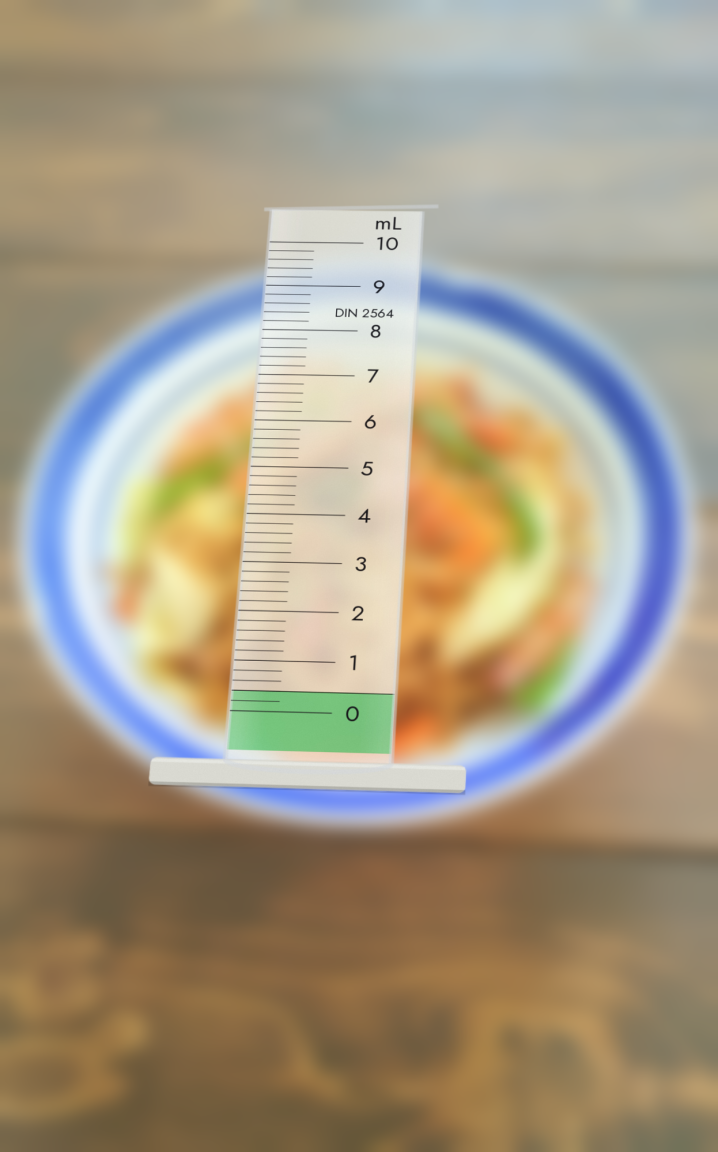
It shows value=0.4 unit=mL
